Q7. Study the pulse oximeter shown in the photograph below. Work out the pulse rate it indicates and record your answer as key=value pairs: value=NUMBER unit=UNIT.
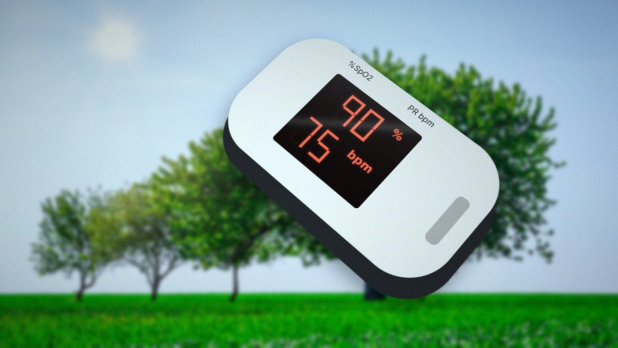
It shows value=75 unit=bpm
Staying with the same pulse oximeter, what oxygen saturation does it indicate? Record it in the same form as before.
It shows value=90 unit=%
